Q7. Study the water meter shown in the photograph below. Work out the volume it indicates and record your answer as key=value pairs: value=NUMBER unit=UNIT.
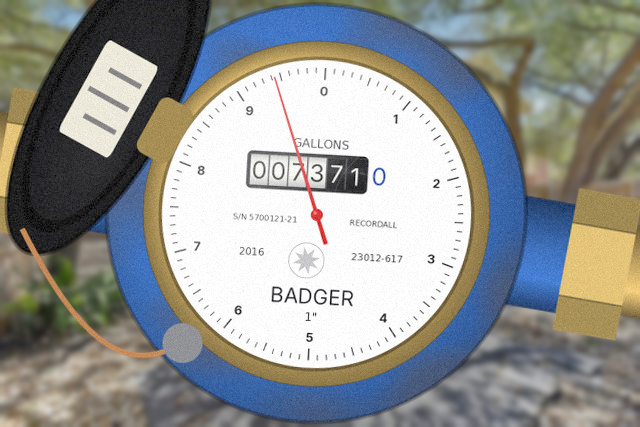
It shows value=73709.4 unit=gal
